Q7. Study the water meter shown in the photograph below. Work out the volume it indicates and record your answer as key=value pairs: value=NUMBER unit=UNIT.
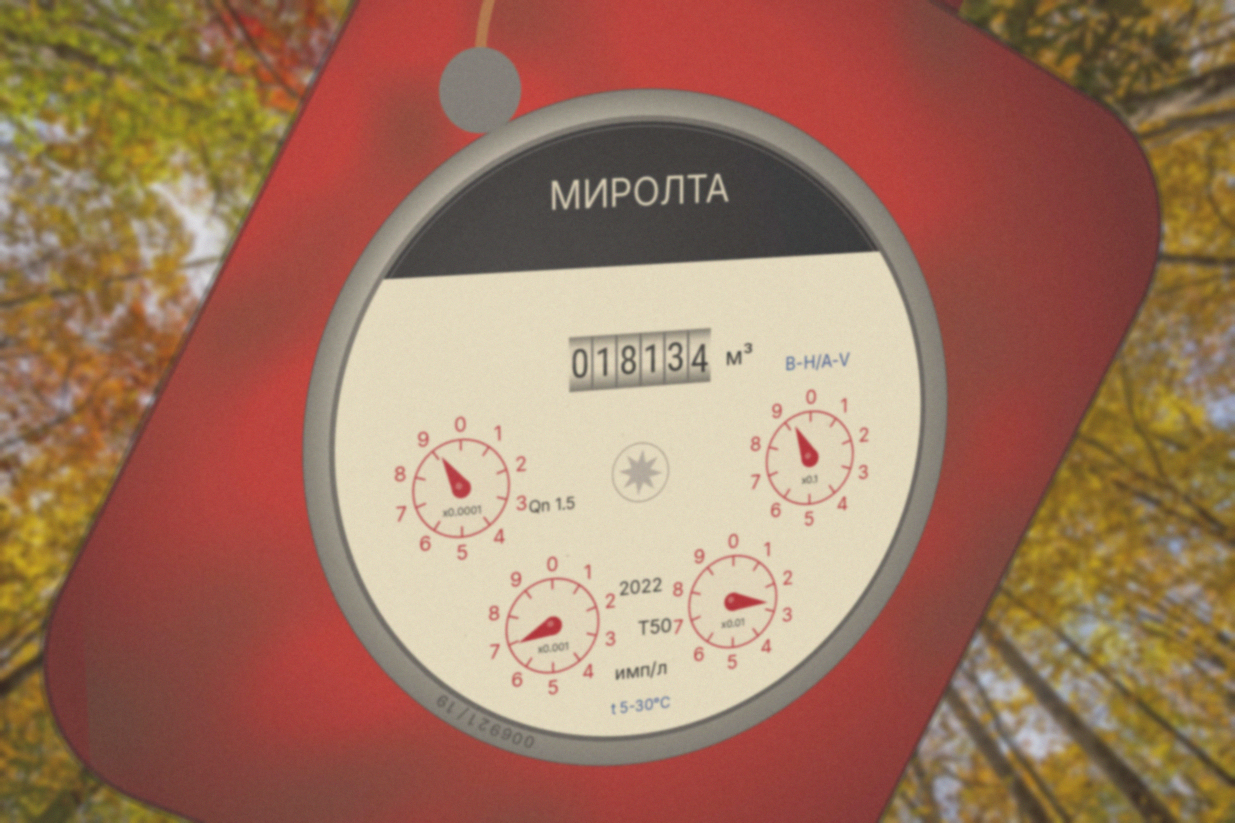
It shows value=18133.9269 unit=m³
